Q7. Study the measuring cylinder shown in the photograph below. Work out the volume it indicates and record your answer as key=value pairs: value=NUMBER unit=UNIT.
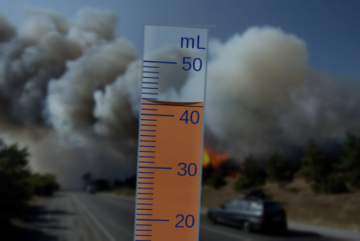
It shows value=42 unit=mL
